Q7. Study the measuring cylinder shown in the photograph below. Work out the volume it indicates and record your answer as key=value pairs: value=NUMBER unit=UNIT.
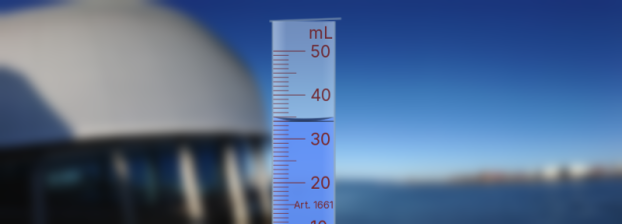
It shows value=34 unit=mL
